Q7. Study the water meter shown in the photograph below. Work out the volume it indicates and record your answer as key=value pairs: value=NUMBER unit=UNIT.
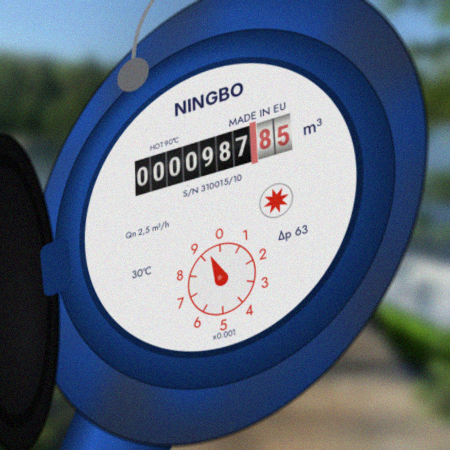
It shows value=987.849 unit=m³
